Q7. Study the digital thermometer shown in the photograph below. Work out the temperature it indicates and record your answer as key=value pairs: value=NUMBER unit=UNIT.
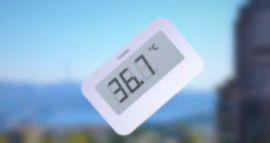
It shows value=36.7 unit=°C
